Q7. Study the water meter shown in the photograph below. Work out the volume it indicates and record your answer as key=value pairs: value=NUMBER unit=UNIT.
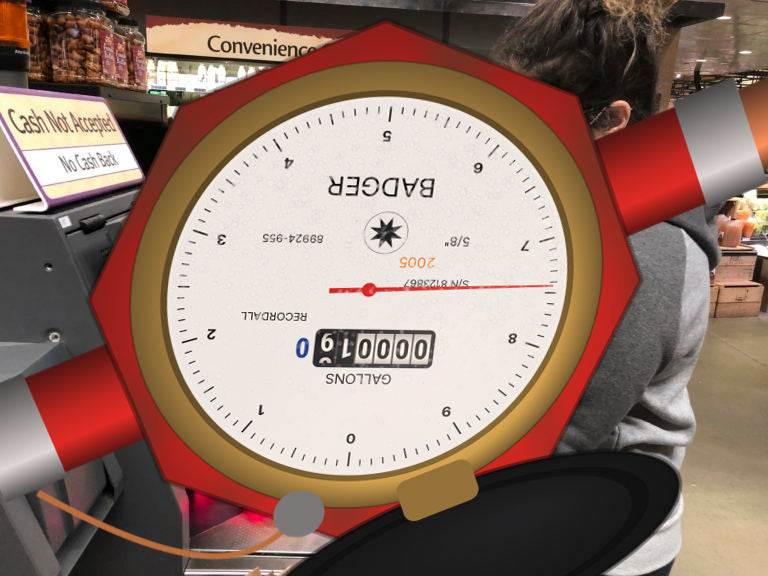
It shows value=187.4 unit=gal
